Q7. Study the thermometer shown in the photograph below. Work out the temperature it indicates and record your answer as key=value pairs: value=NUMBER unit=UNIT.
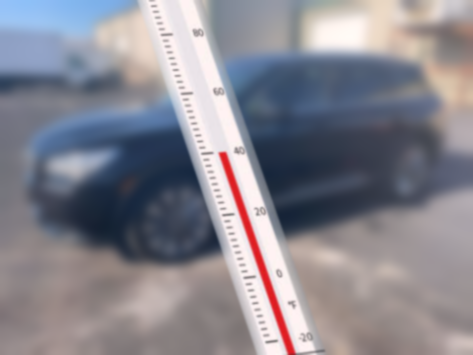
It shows value=40 unit=°F
